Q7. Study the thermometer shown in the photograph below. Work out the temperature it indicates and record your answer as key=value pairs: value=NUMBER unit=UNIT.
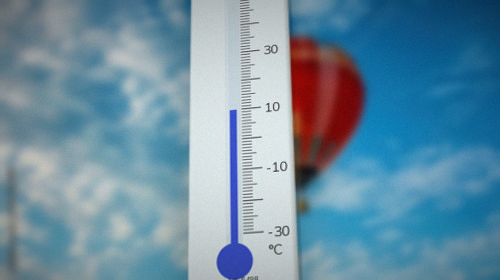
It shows value=10 unit=°C
